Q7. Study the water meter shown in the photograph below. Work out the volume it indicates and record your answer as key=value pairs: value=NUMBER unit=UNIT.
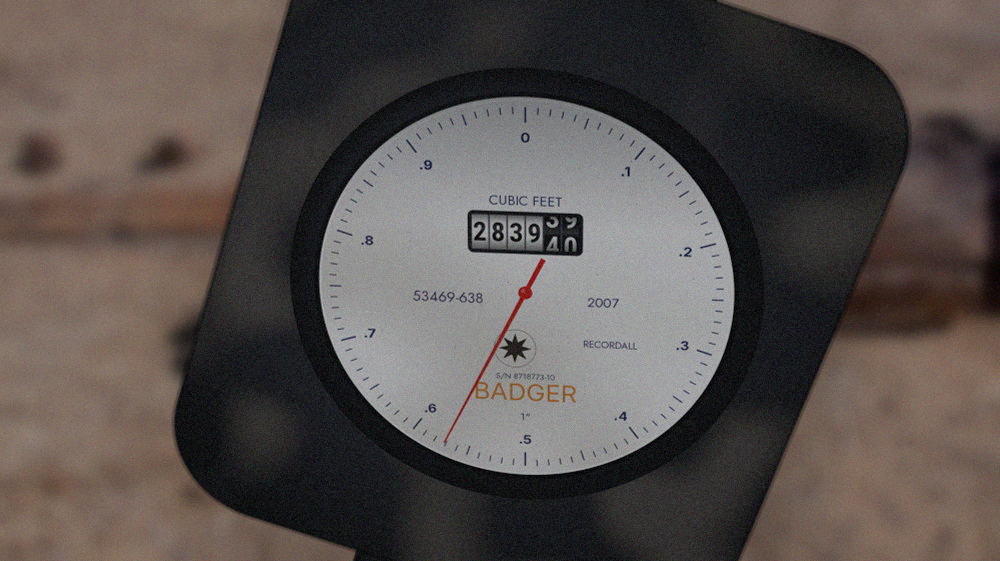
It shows value=283939.57 unit=ft³
